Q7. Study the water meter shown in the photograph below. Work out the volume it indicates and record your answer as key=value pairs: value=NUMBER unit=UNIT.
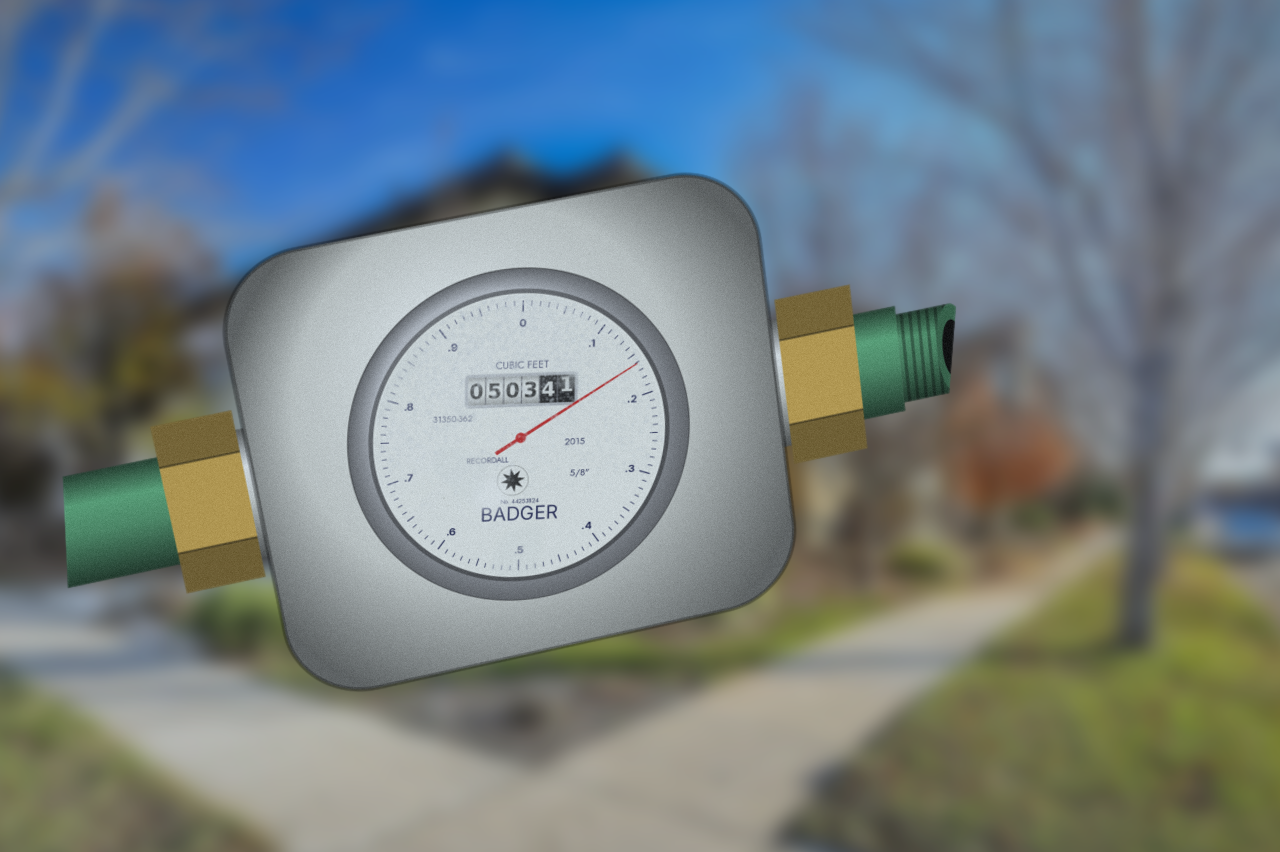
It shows value=50341.16 unit=ft³
